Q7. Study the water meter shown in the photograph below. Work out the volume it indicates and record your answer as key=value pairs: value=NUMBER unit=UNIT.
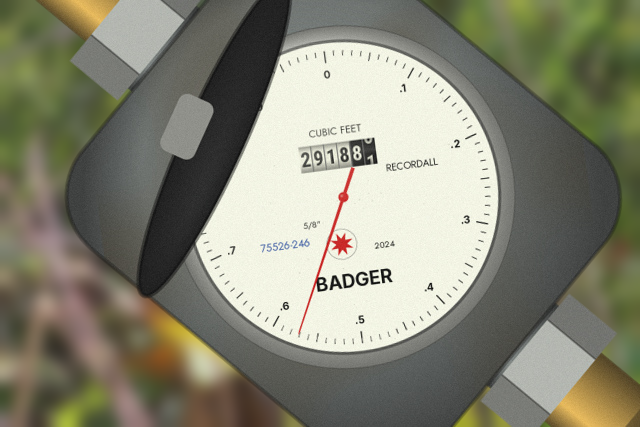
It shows value=291880.57 unit=ft³
